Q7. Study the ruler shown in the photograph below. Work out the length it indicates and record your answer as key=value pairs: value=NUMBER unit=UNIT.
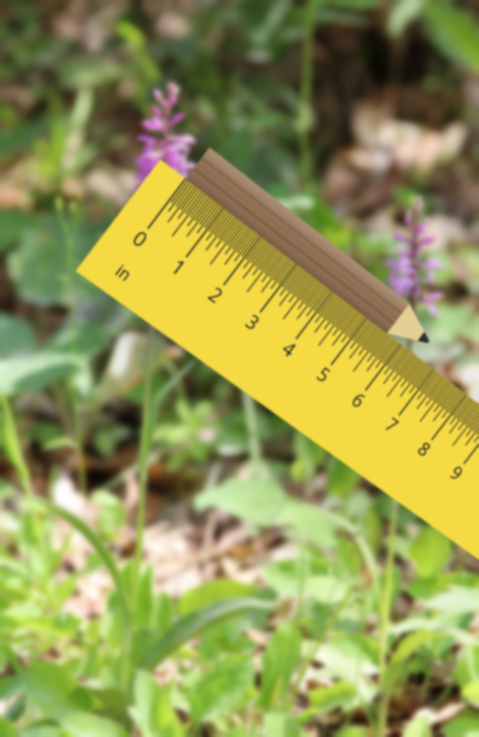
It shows value=6.5 unit=in
